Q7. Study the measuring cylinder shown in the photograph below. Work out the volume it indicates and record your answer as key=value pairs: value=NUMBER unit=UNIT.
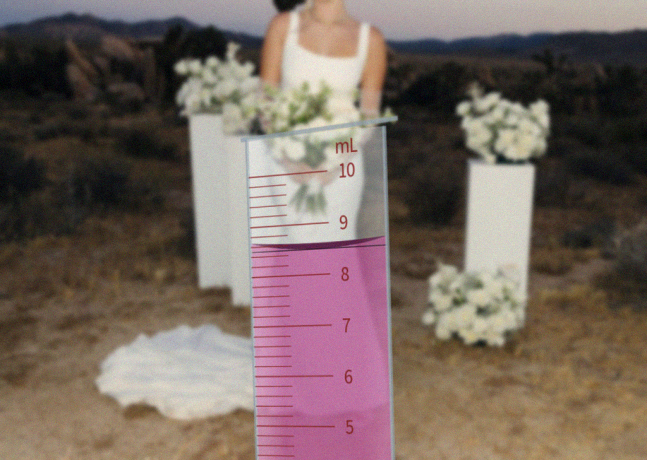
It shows value=8.5 unit=mL
